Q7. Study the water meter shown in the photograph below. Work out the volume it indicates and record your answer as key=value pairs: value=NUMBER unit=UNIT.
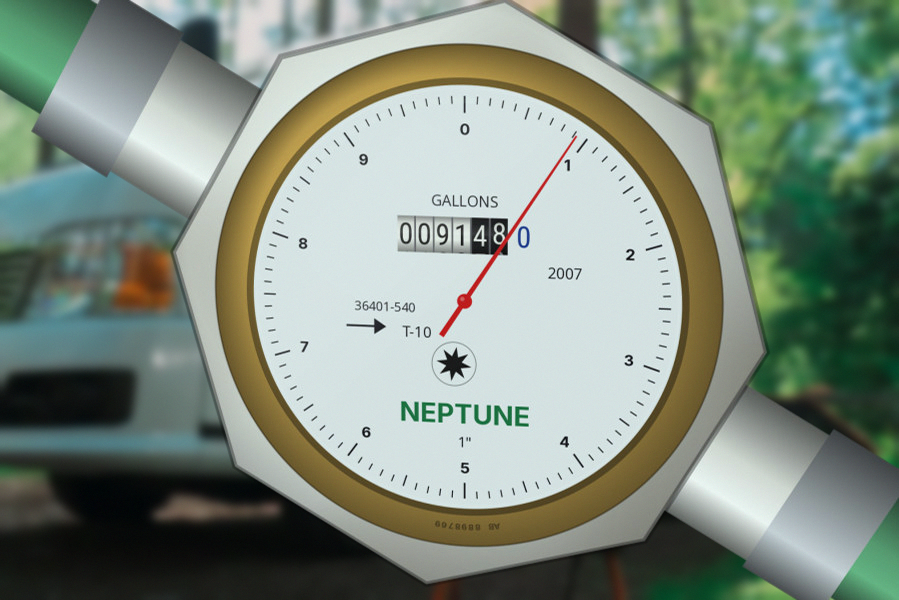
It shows value=91480.9 unit=gal
